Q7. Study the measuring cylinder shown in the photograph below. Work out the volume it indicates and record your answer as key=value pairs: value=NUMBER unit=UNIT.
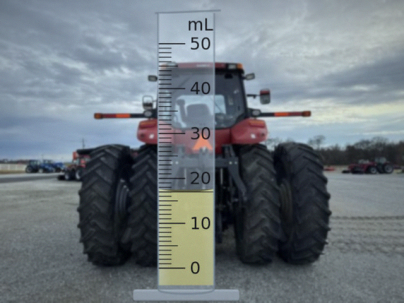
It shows value=17 unit=mL
